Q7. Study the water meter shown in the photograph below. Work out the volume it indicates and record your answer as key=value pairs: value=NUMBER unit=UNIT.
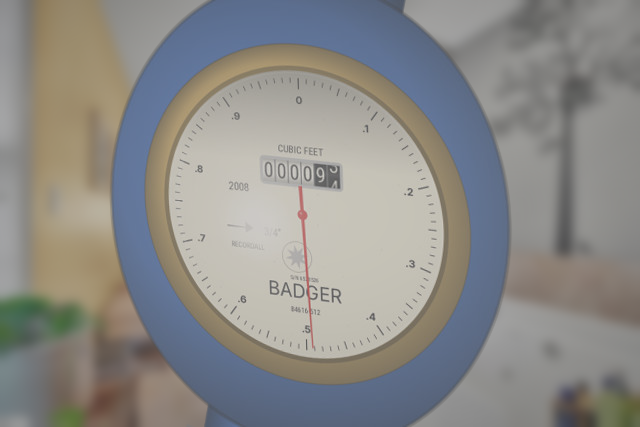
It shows value=93.49 unit=ft³
